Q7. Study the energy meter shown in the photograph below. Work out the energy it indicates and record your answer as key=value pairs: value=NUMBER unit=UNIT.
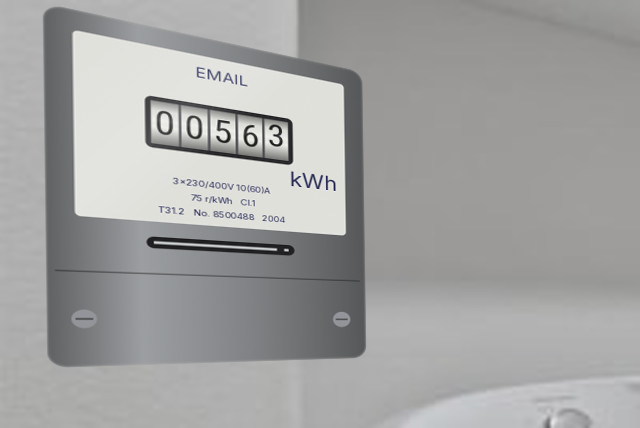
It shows value=563 unit=kWh
